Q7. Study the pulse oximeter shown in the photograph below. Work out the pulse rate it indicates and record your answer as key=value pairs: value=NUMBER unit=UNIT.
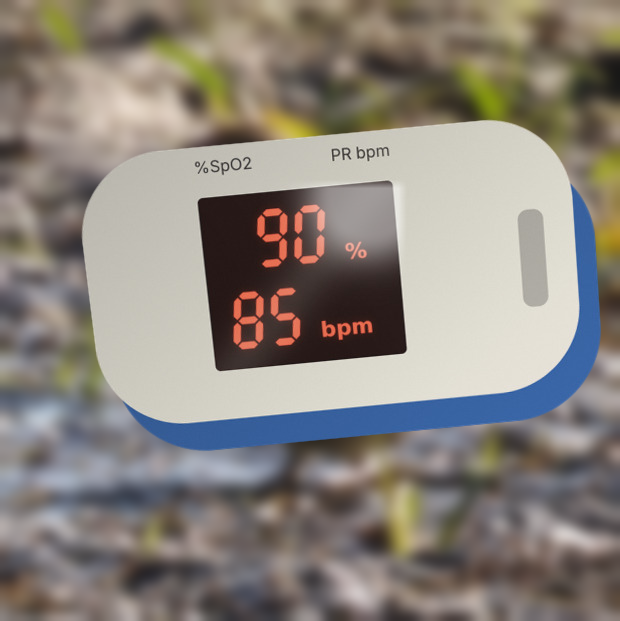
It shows value=85 unit=bpm
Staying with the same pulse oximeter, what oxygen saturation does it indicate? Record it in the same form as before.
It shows value=90 unit=%
